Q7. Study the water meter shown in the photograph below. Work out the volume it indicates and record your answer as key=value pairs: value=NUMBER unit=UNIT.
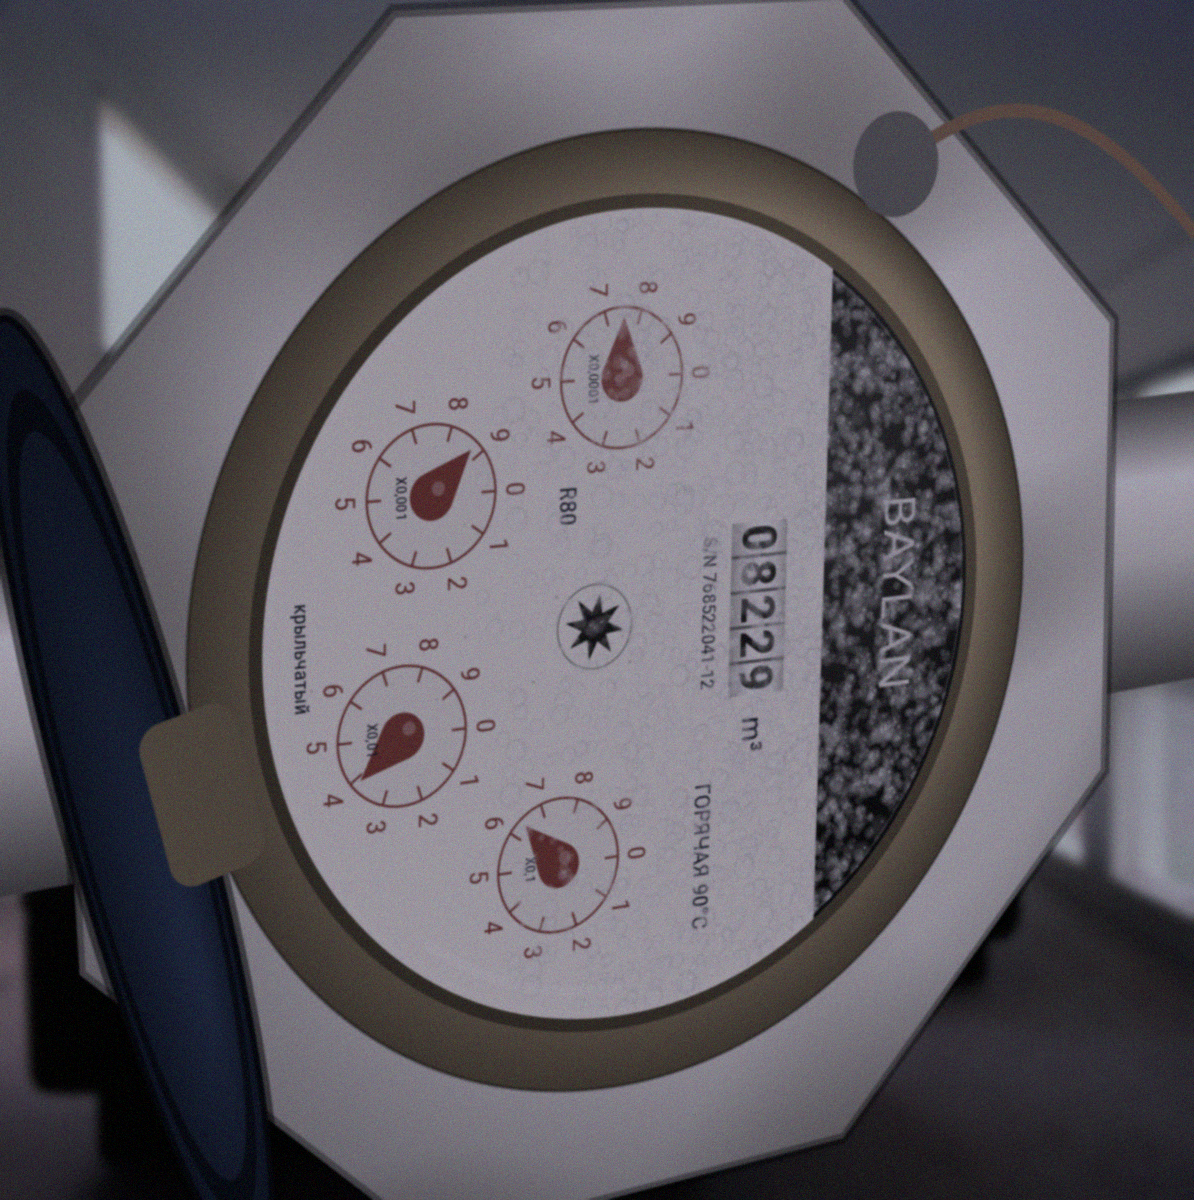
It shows value=8229.6387 unit=m³
